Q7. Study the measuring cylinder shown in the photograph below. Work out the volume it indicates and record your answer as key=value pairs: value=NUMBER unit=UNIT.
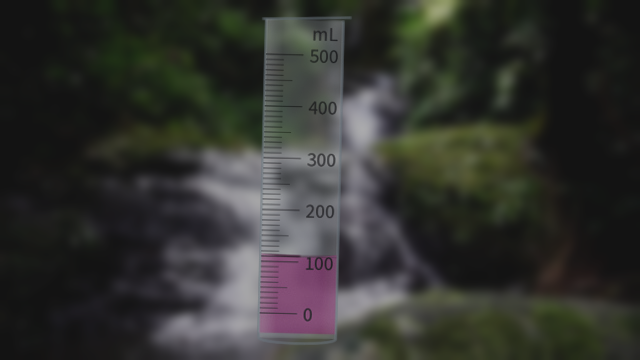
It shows value=110 unit=mL
